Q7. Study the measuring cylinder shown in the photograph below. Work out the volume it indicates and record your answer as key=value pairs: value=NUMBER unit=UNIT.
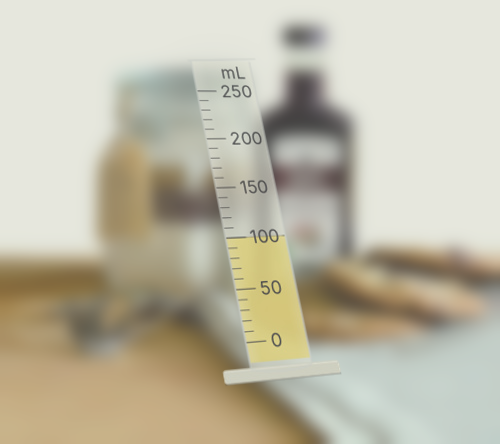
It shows value=100 unit=mL
